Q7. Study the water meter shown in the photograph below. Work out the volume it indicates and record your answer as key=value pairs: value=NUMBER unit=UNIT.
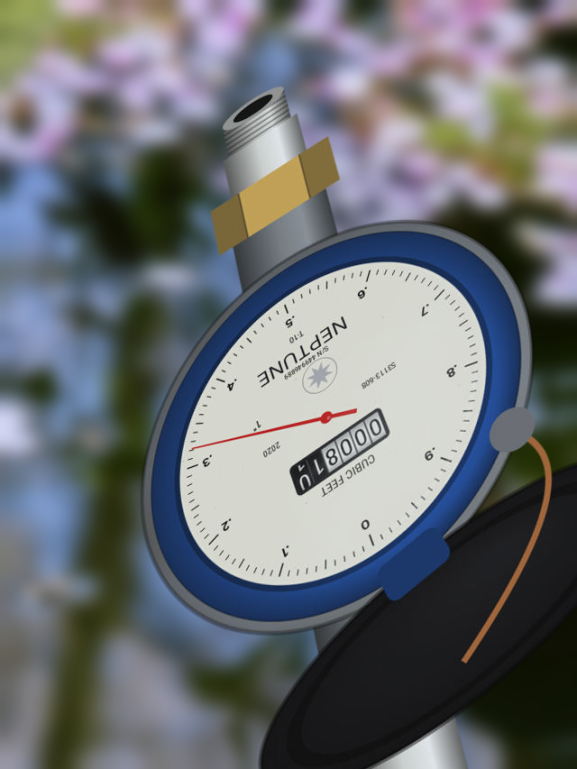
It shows value=810.32 unit=ft³
